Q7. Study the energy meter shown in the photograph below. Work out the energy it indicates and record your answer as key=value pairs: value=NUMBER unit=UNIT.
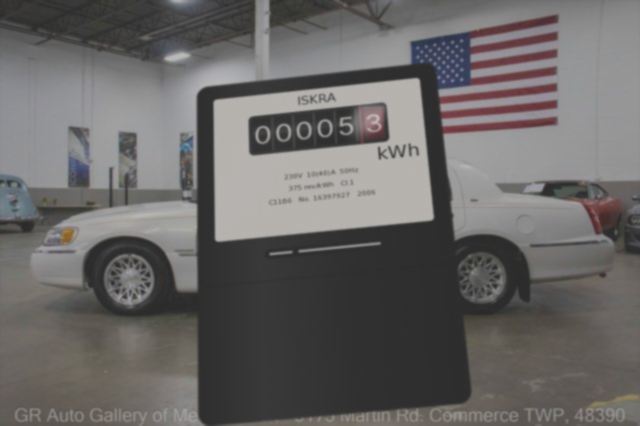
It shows value=5.3 unit=kWh
